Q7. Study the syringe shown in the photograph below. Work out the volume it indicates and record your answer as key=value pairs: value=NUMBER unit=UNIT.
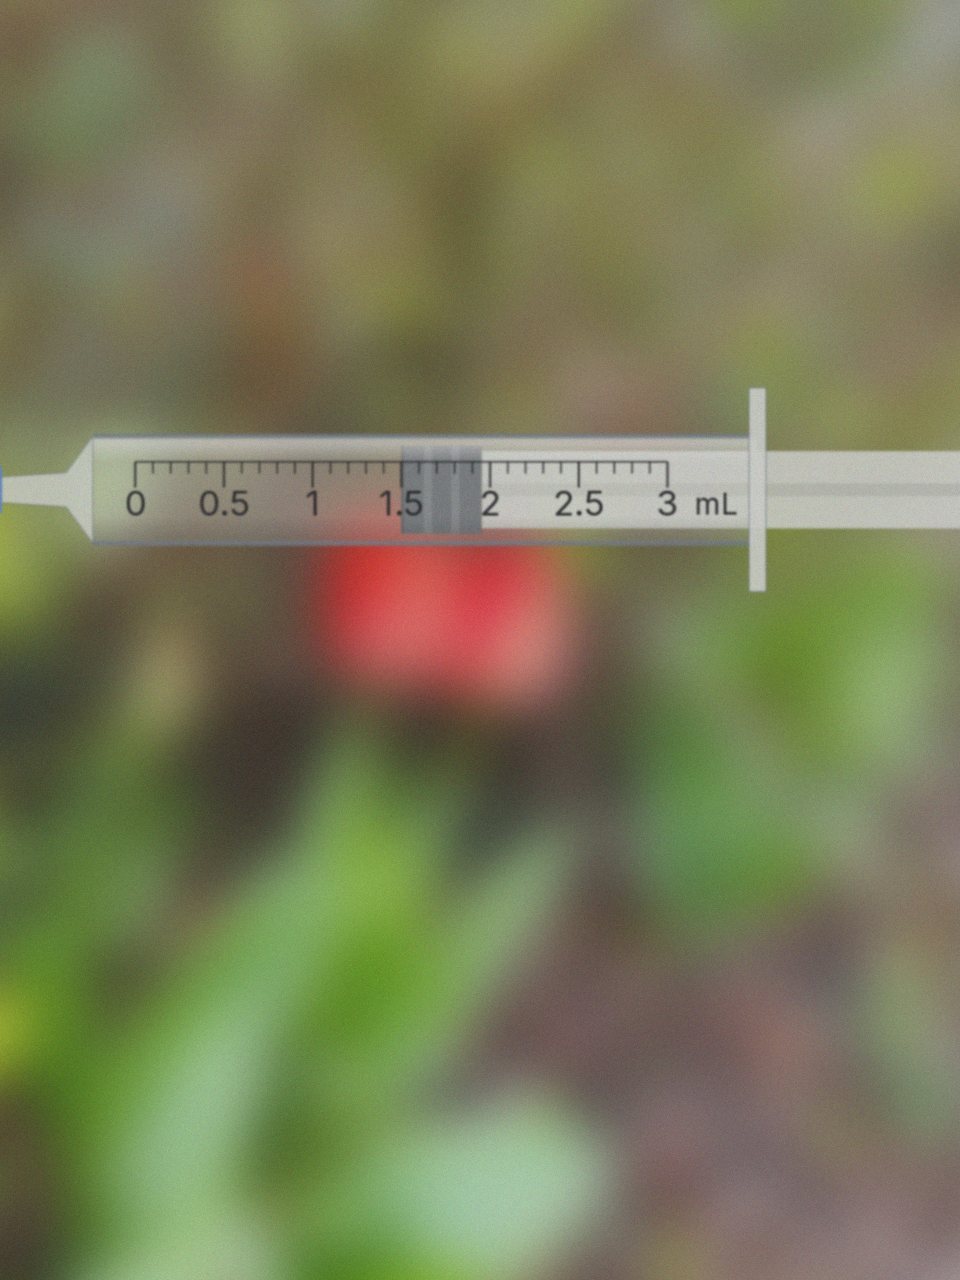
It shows value=1.5 unit=mL
